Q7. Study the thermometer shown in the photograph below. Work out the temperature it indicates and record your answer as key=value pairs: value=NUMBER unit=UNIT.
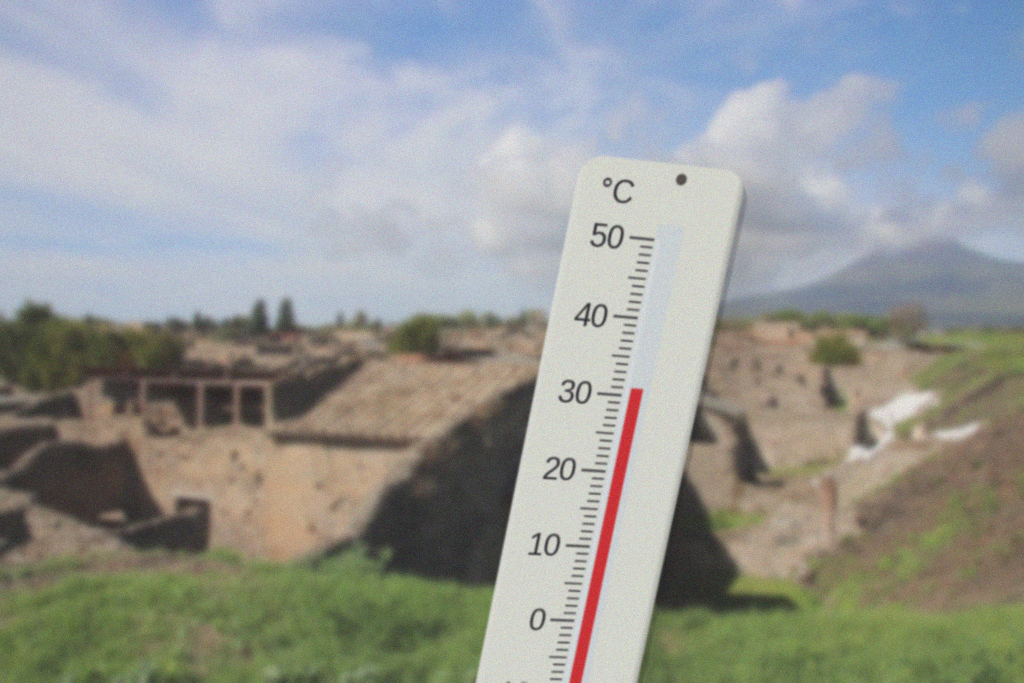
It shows value=31 unit=°C
